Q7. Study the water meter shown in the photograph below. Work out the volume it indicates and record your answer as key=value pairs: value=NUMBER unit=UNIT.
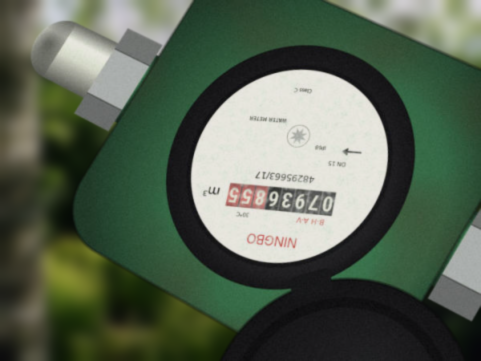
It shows value=7936.855 unit=m³
